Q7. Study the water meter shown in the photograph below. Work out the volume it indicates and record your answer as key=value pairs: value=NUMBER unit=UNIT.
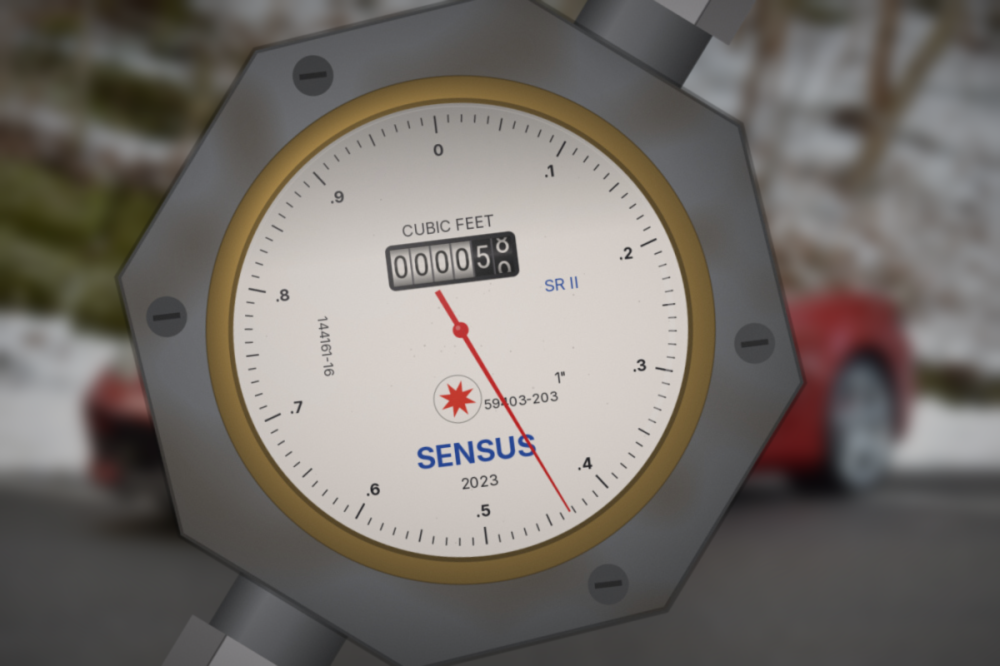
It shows value=58.43 unit=ft³
